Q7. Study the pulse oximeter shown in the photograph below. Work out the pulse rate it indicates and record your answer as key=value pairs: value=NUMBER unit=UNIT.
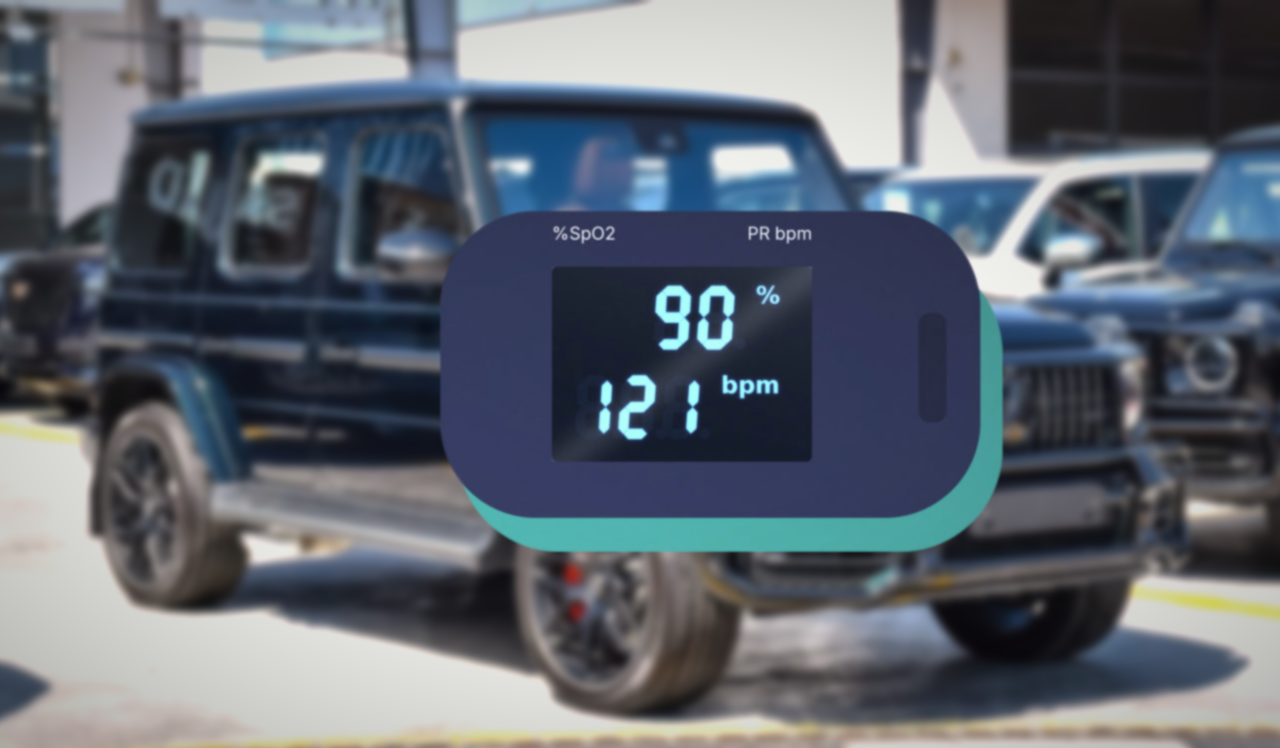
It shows value=121 unit=bpm
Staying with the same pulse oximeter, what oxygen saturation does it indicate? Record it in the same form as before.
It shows value=90 unit=%
